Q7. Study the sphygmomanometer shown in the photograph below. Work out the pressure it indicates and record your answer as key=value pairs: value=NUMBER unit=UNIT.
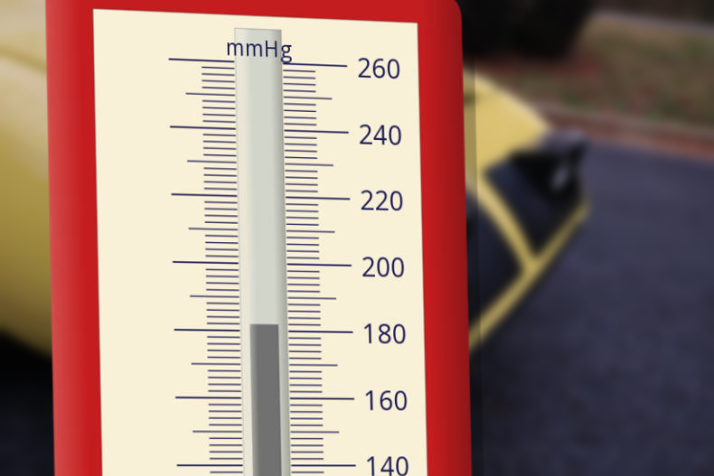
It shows value=182 unit=mmHg
